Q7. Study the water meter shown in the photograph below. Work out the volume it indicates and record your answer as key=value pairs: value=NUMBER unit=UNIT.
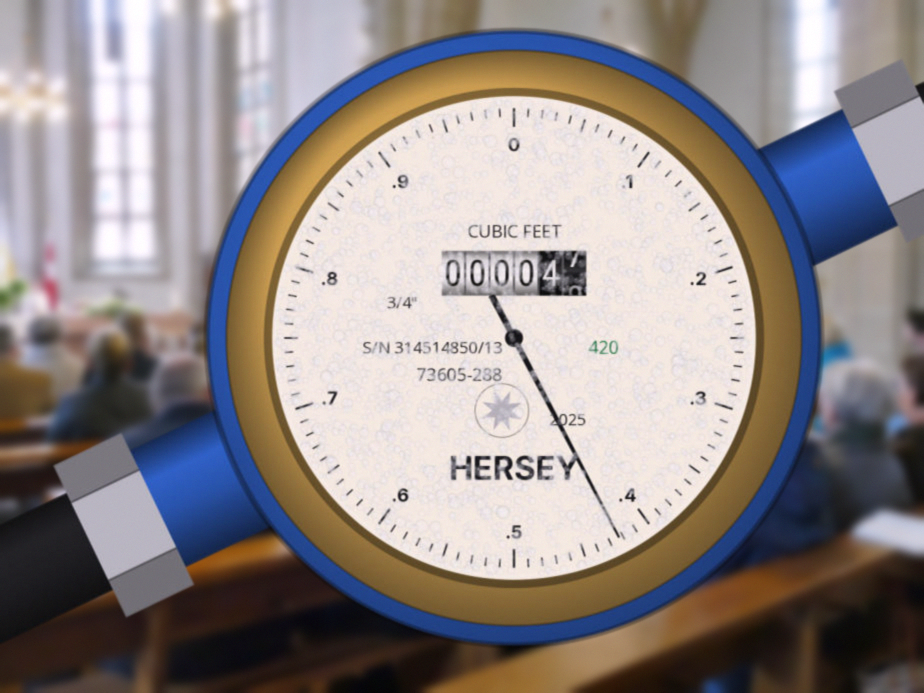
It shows value=47.42 unit=ft³
